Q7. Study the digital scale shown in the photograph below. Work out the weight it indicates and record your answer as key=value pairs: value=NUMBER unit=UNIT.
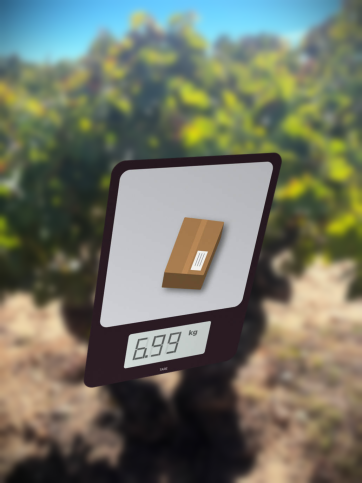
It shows value=6.99 unit=kg
